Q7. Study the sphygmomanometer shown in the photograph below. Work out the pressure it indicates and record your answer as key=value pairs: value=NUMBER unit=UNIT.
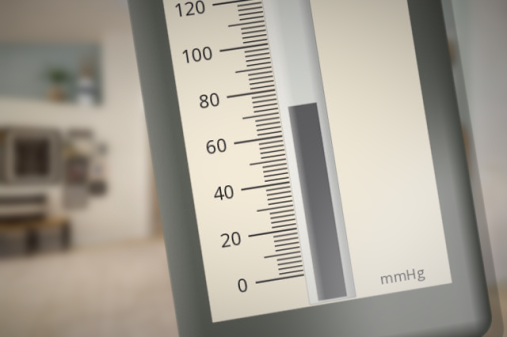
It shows value=72 unit=mmHg
